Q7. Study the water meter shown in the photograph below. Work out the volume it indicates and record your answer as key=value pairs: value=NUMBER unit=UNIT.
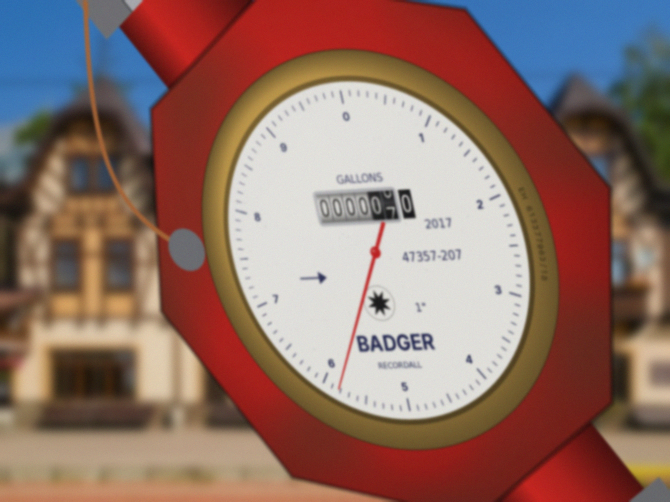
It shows value=65.8 unit=gal
